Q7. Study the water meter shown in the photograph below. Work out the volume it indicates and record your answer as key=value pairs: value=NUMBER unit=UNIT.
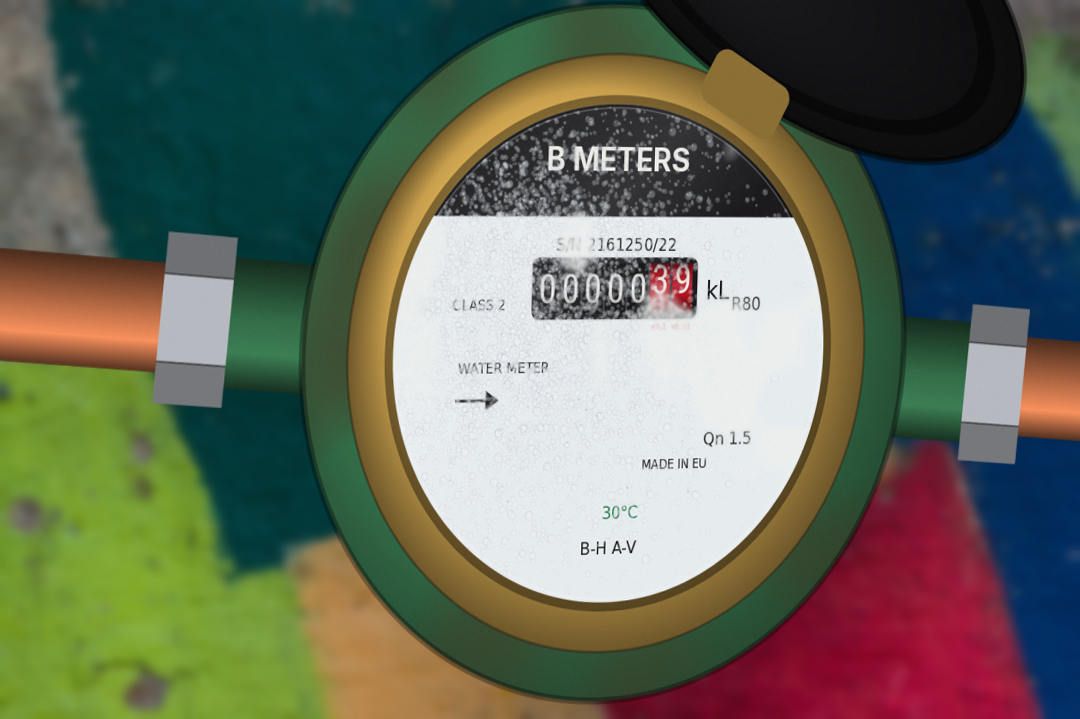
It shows value=0.39 unit=kL
